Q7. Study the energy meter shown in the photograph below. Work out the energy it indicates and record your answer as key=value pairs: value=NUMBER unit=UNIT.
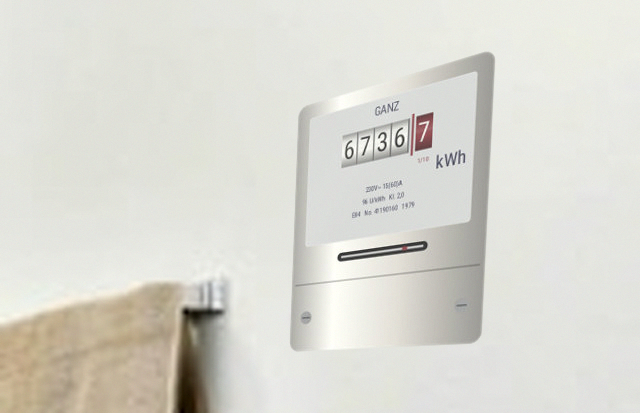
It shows value=6736.7 unit=kWh
